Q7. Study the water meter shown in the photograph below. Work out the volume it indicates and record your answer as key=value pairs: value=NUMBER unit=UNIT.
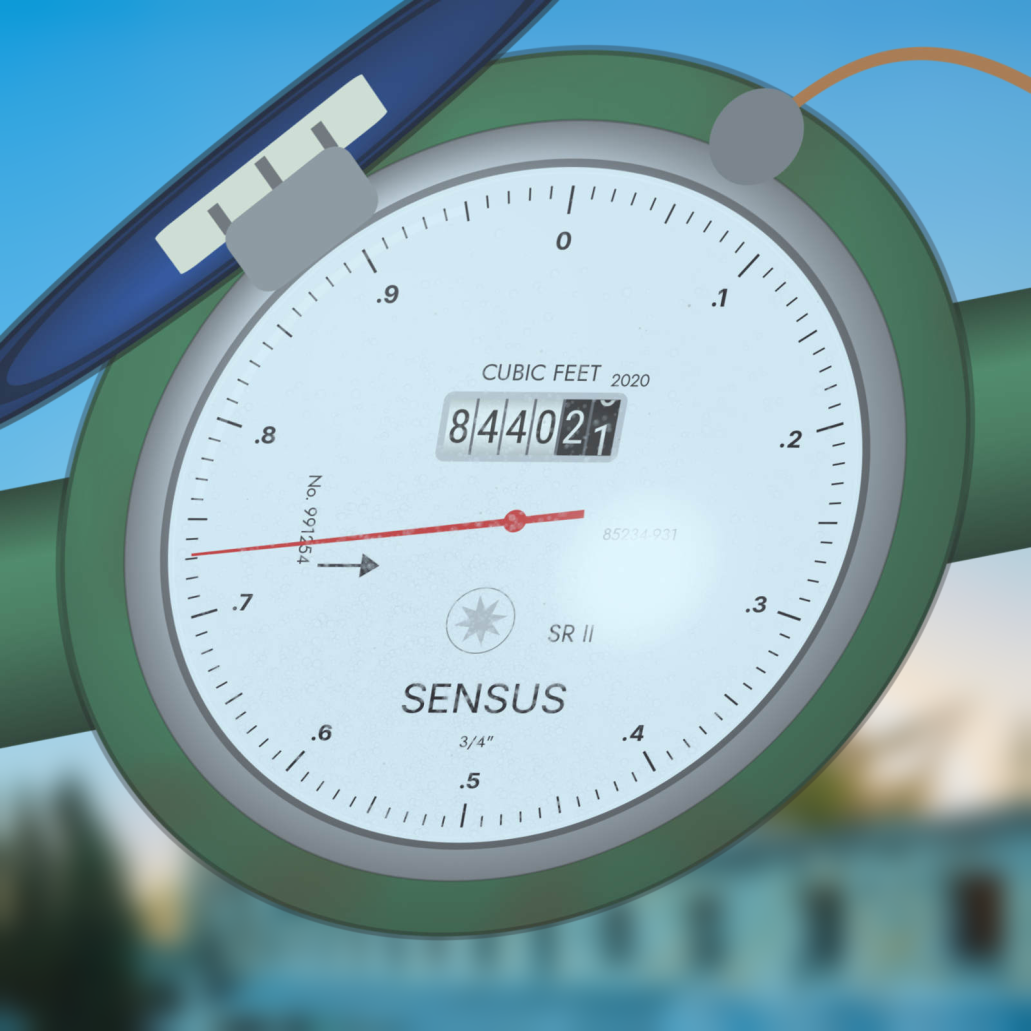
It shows value=844020.73 unit=ft³
